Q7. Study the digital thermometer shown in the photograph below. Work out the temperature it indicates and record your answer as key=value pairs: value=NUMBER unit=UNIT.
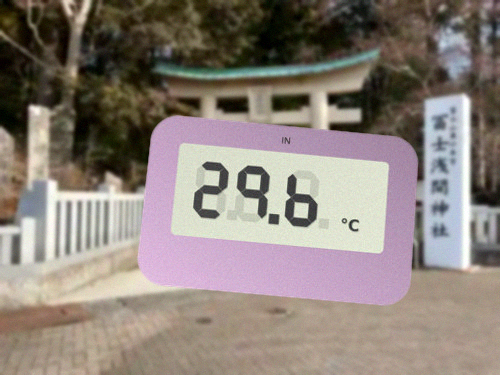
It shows value=29.6 unit=°C
